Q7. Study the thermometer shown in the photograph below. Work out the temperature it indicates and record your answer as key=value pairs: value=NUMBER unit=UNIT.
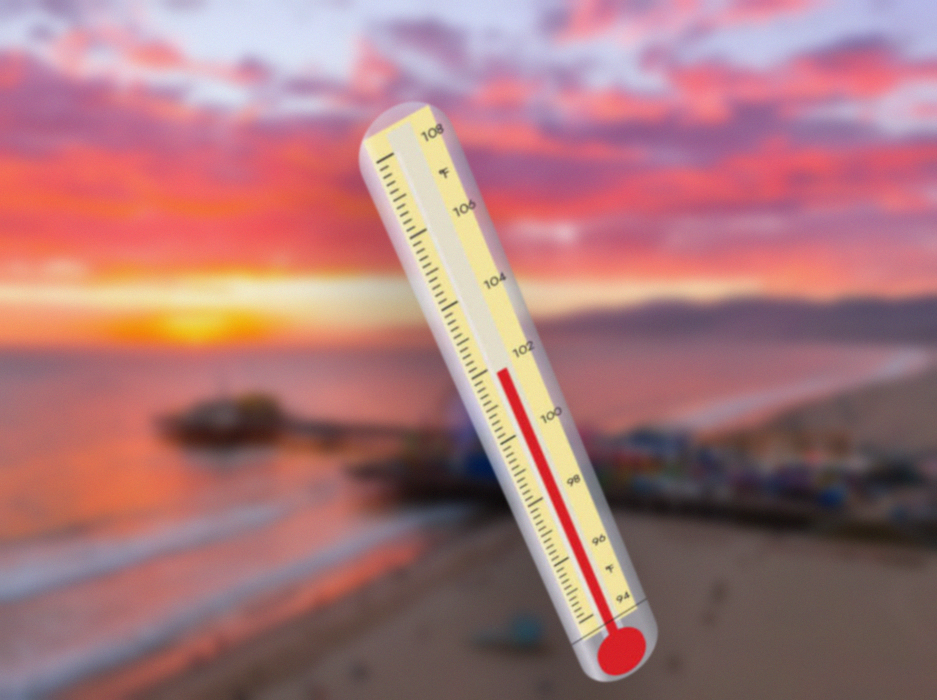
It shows value=101.8 unit=°F
